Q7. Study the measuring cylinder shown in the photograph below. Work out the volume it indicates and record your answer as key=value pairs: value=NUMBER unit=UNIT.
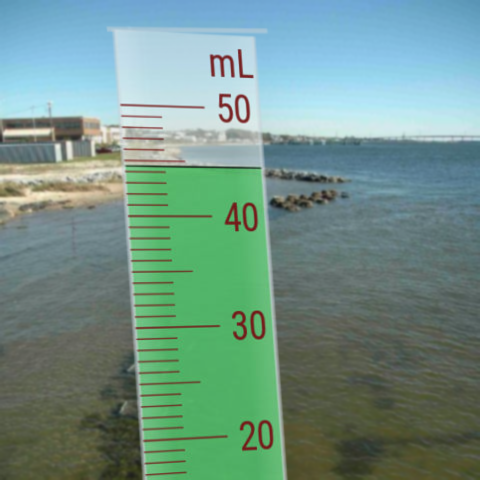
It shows value=44.5 unit=mL
